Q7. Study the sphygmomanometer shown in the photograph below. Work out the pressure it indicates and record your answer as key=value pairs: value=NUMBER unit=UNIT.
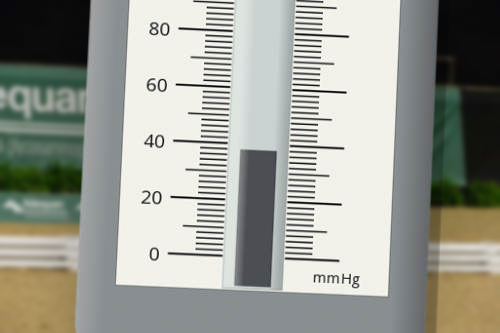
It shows value=38 unit=mmHg
